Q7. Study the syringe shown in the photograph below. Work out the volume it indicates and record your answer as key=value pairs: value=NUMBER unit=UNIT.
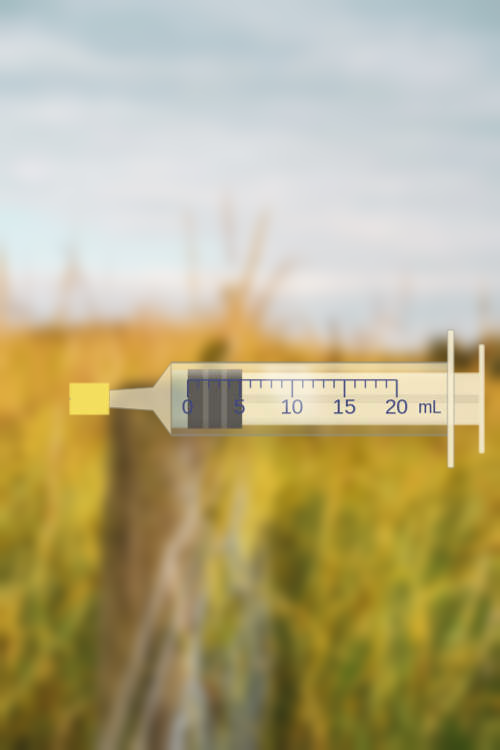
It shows value=0 unit=mL
